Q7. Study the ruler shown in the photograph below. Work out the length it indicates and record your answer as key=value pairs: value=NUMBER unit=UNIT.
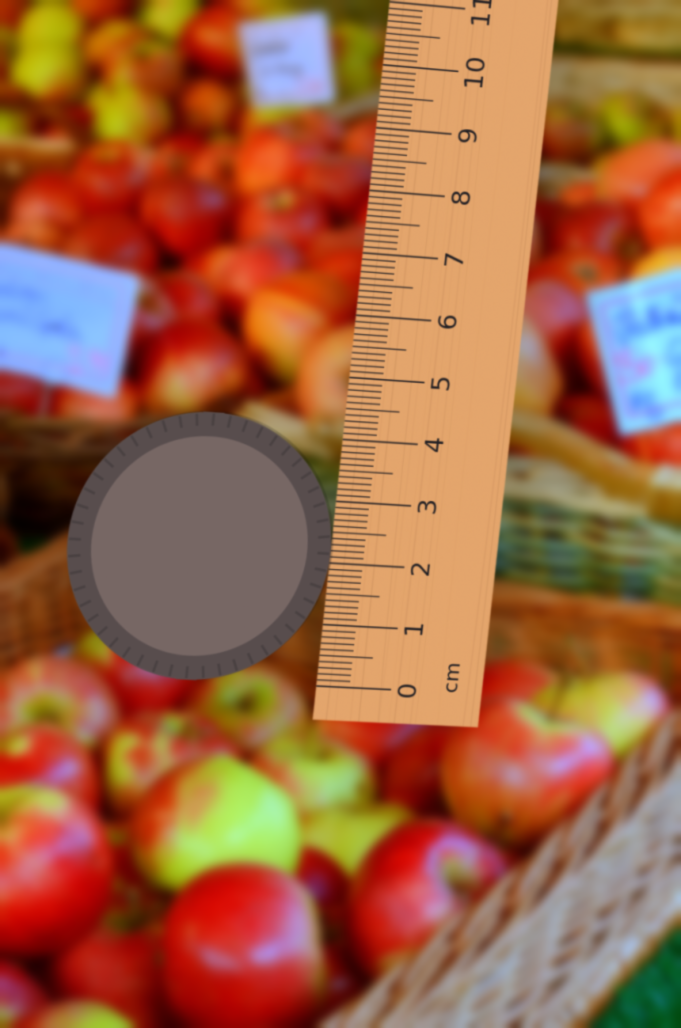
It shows value=4.3 unit=cm
